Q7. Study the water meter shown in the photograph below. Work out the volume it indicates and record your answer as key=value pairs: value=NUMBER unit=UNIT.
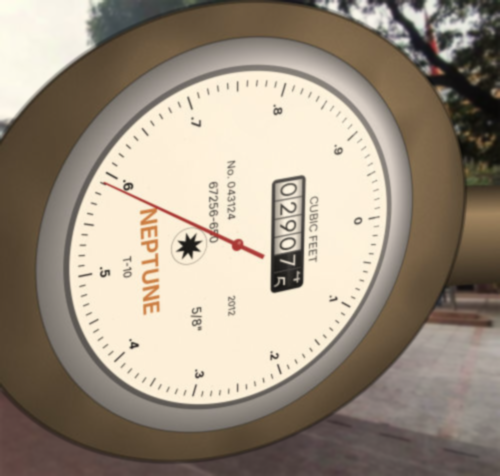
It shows value=29074.59 unit=ft³
